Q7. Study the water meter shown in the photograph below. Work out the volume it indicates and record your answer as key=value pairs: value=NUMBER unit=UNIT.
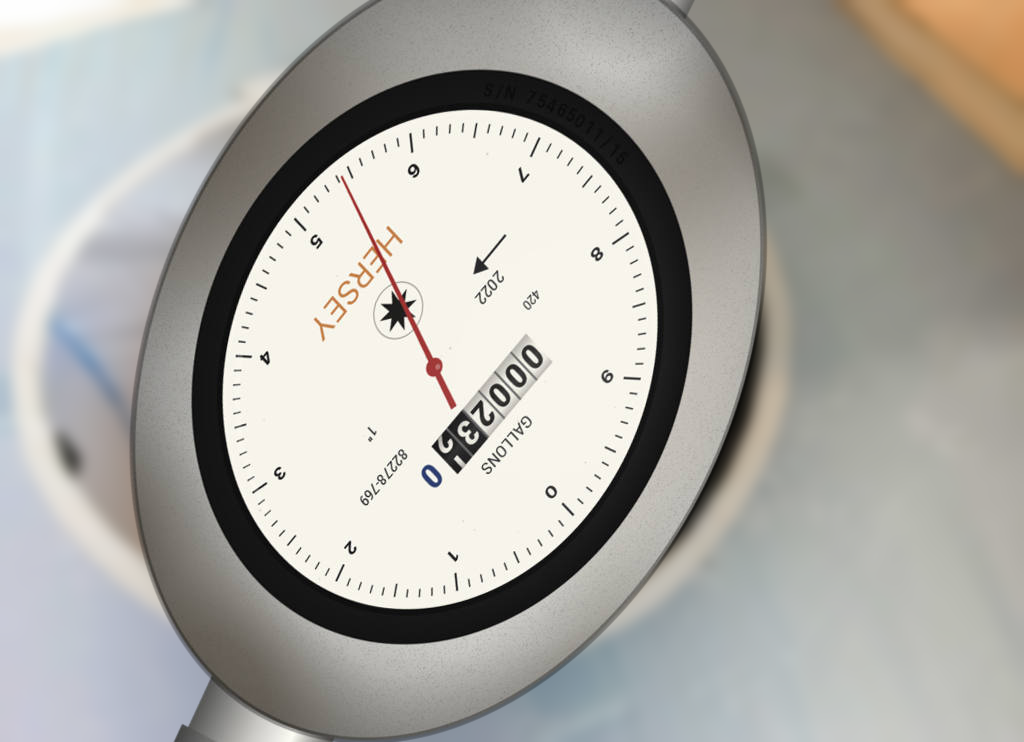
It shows value=2315.4 unit=gal
